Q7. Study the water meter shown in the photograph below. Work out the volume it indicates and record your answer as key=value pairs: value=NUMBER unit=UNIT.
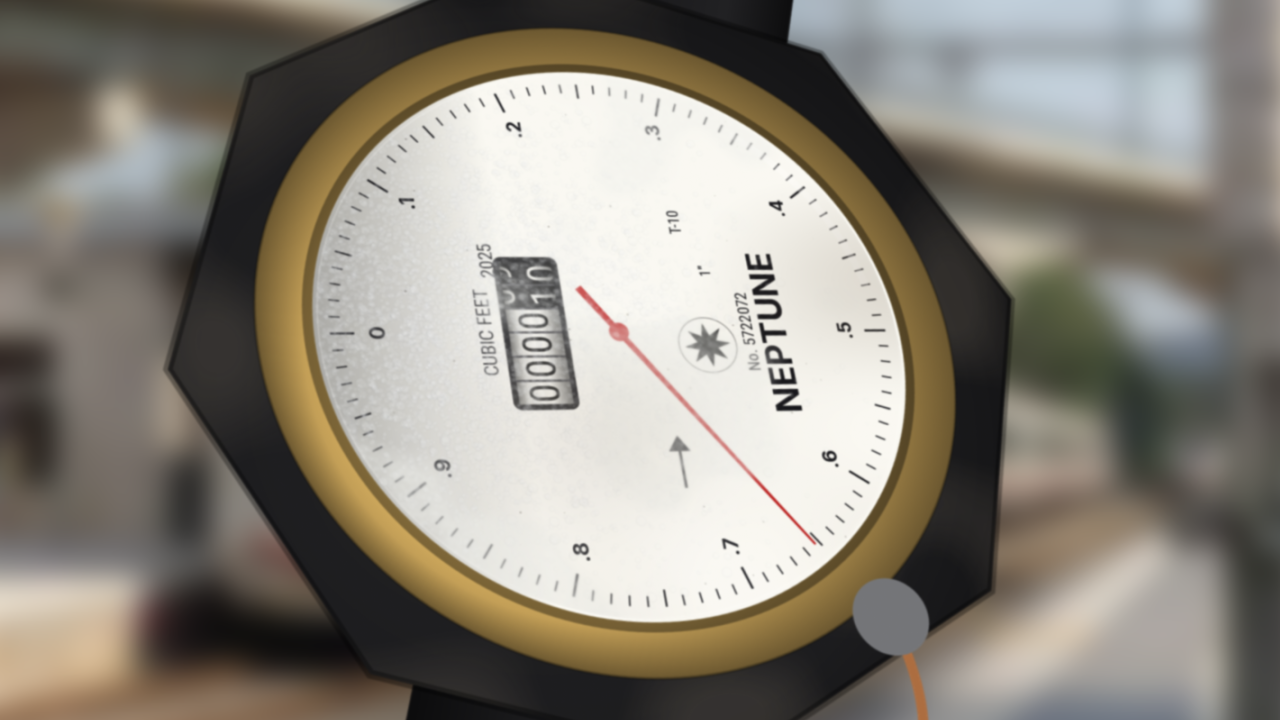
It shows value=9.65 unit=ft³
